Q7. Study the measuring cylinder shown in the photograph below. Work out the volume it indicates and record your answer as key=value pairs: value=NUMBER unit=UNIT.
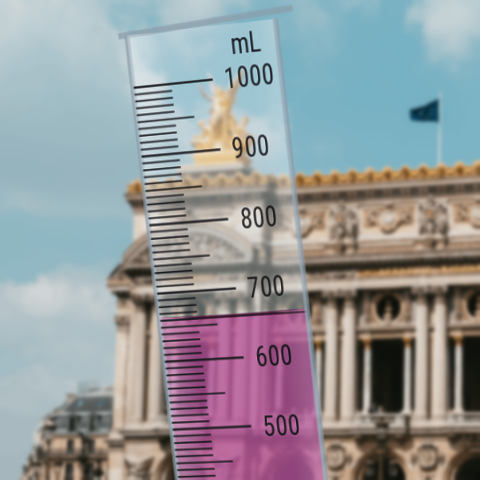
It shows value=660 unit=mL
